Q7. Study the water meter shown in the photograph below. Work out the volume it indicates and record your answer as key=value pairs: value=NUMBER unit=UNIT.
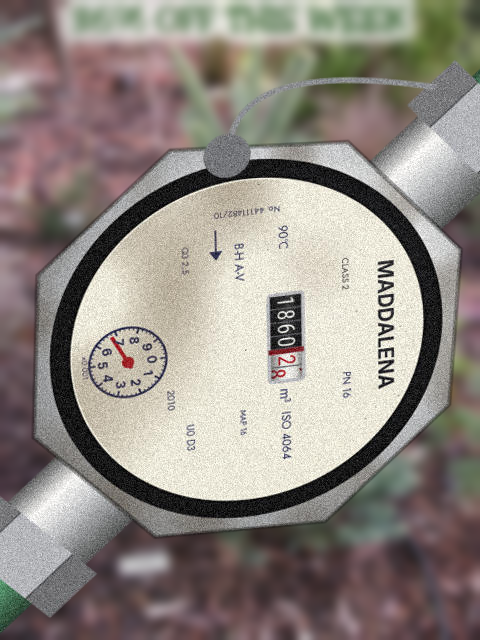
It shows value=1860.276 unit=m³
